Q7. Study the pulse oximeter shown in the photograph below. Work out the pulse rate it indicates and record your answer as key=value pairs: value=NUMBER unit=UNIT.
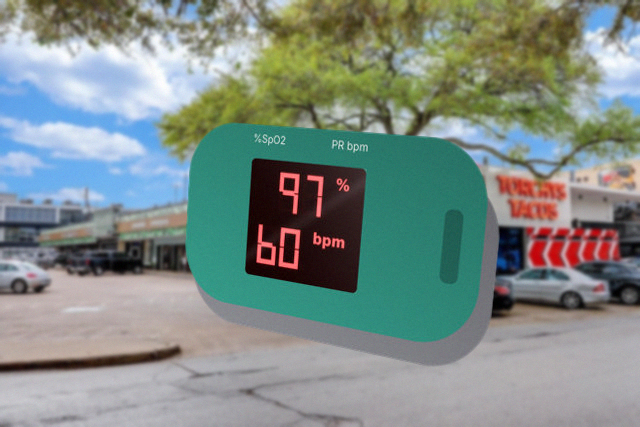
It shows value=60 unit=bpm
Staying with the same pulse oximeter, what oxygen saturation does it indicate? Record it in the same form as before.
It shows value=97 unit=%
